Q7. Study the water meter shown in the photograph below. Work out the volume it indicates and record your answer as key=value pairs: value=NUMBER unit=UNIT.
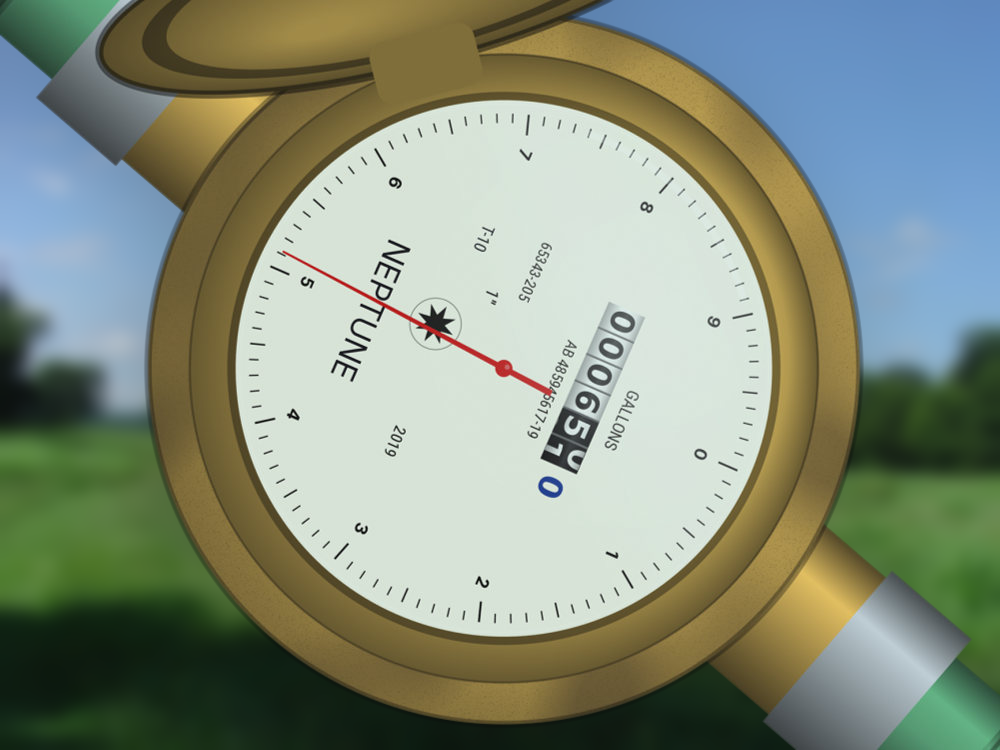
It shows value=6505.1 unit=gal
